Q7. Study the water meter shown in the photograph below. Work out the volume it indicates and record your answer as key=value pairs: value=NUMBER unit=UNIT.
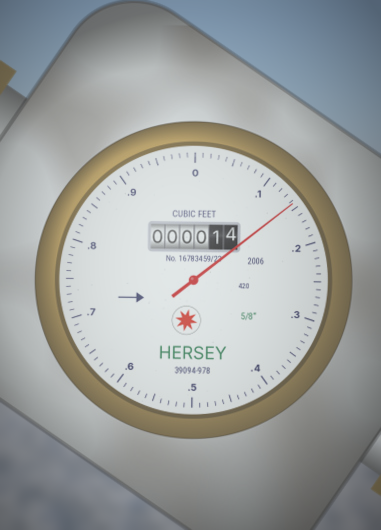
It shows value=14.14 unit=ft³
